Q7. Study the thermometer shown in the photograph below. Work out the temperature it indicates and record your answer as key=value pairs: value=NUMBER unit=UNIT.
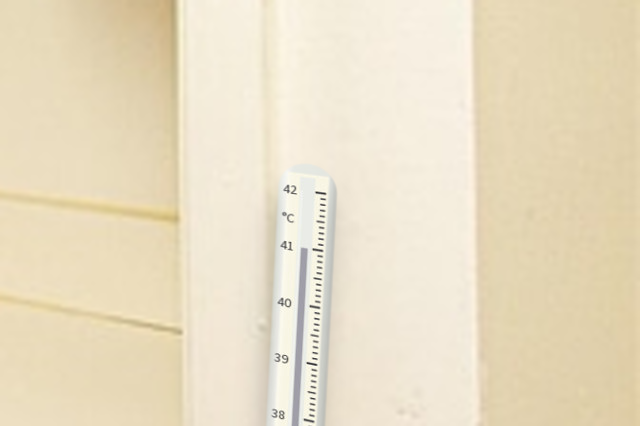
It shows value=41 unit=°C
